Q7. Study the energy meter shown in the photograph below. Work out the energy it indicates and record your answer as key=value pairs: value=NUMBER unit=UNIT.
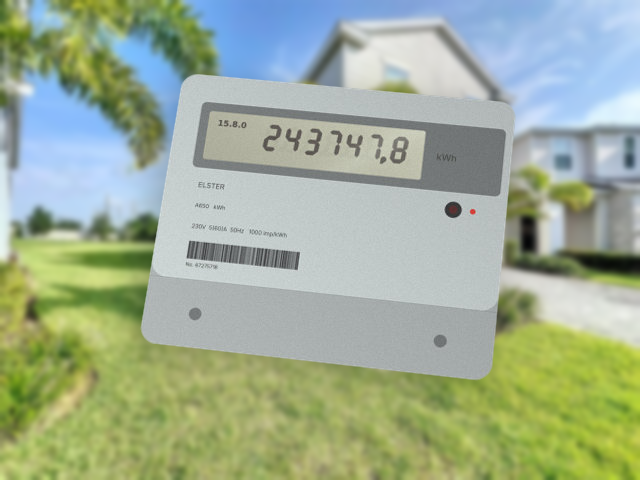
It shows value=243747.8 unit=kWh
